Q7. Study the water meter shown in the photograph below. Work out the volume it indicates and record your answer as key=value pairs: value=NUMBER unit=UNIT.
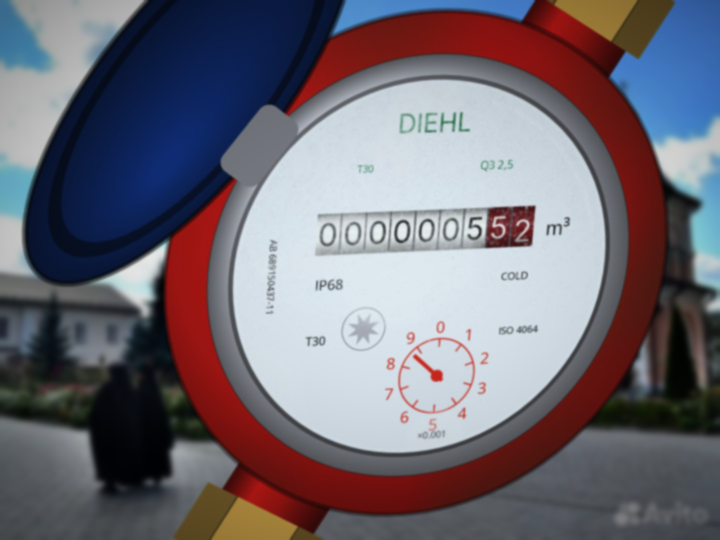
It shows value=5.518 unit=m³
